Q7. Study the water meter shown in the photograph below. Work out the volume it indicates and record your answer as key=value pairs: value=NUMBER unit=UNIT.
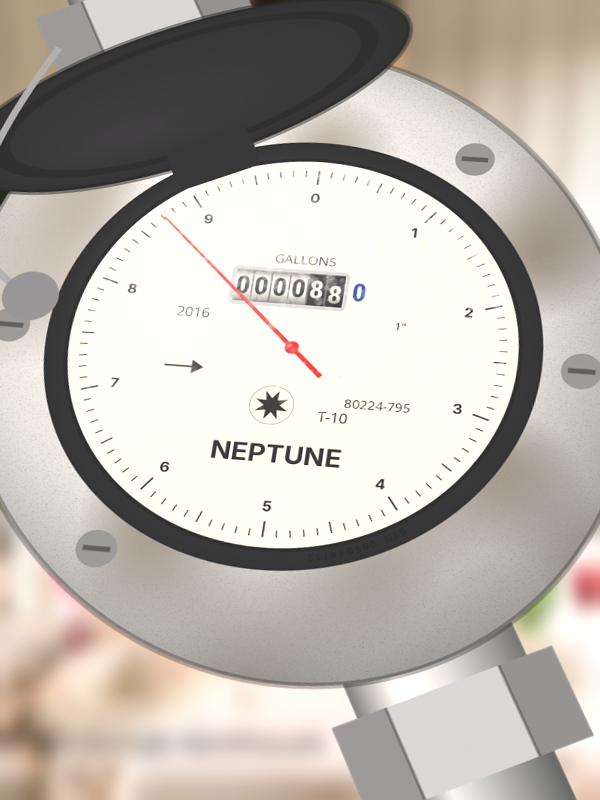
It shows value=878.7 unit=gal
